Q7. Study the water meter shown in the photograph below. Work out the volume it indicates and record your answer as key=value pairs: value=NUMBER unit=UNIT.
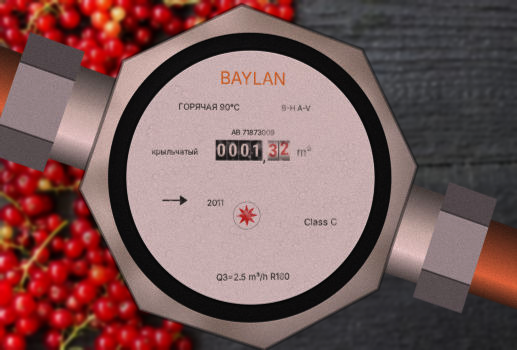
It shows value=1.32 unit=m³
